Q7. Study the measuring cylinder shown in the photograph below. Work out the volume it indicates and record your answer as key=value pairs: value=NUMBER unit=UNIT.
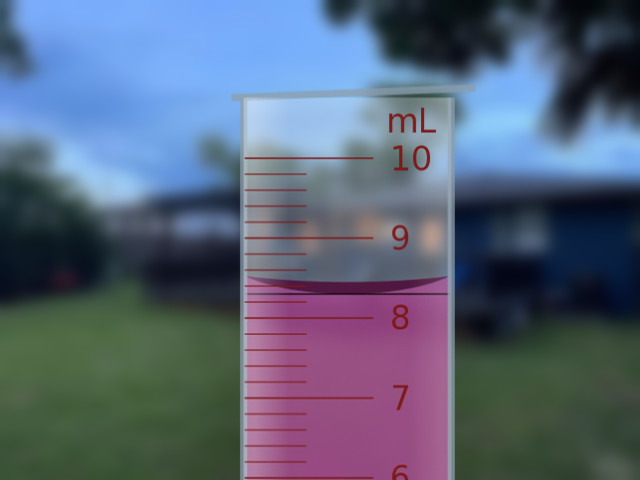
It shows value=8.3 unit=mL
